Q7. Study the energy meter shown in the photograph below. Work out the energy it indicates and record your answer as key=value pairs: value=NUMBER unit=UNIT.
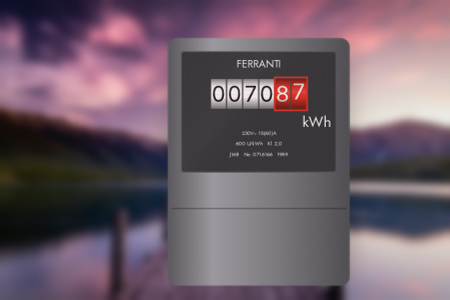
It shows value=70.87 unit=kWh
